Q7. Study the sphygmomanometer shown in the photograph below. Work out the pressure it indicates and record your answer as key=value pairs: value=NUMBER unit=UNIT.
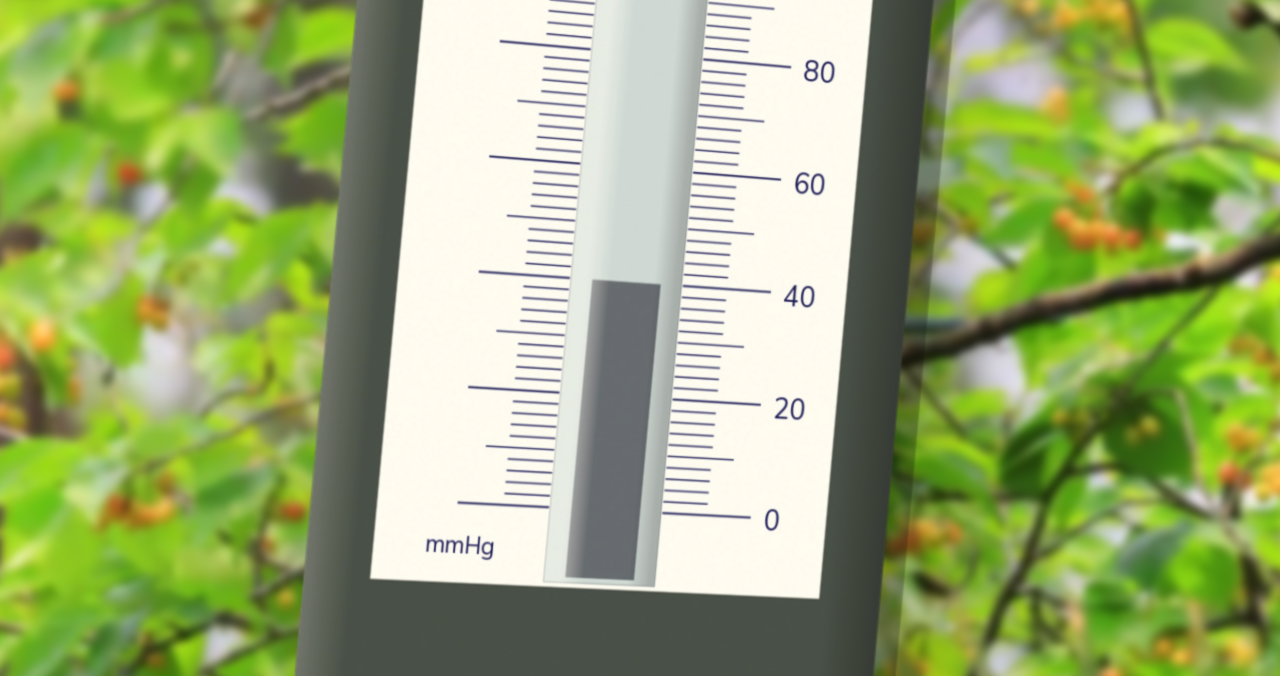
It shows value=40 unit=mmHg
